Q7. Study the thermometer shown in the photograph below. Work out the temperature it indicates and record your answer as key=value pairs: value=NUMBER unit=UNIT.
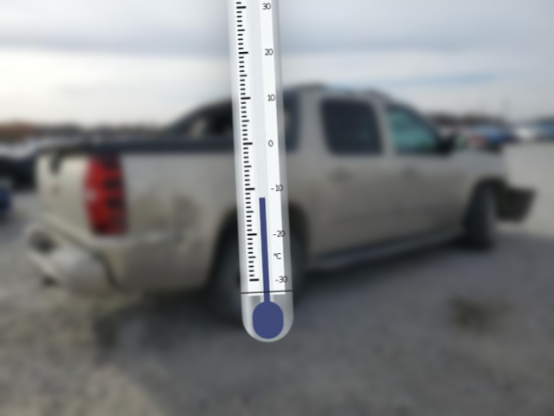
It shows value=-12 unit=°C
